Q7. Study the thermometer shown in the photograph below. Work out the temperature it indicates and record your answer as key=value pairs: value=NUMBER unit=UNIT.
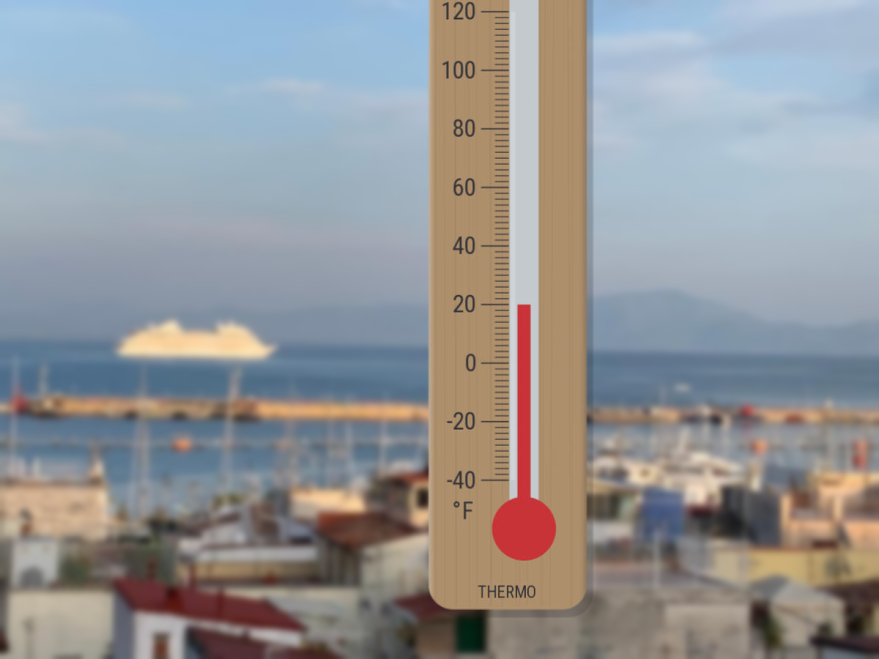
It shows value=20 unit=°F
